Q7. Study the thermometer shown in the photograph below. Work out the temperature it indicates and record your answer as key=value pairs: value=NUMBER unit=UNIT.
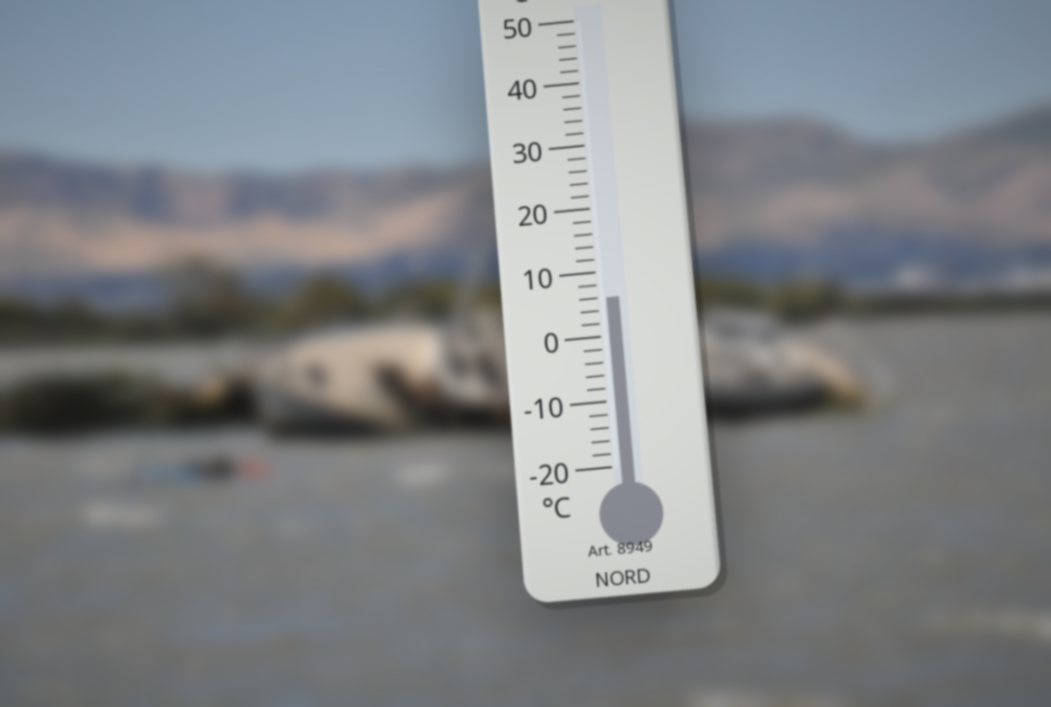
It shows value=6 unit=°C
